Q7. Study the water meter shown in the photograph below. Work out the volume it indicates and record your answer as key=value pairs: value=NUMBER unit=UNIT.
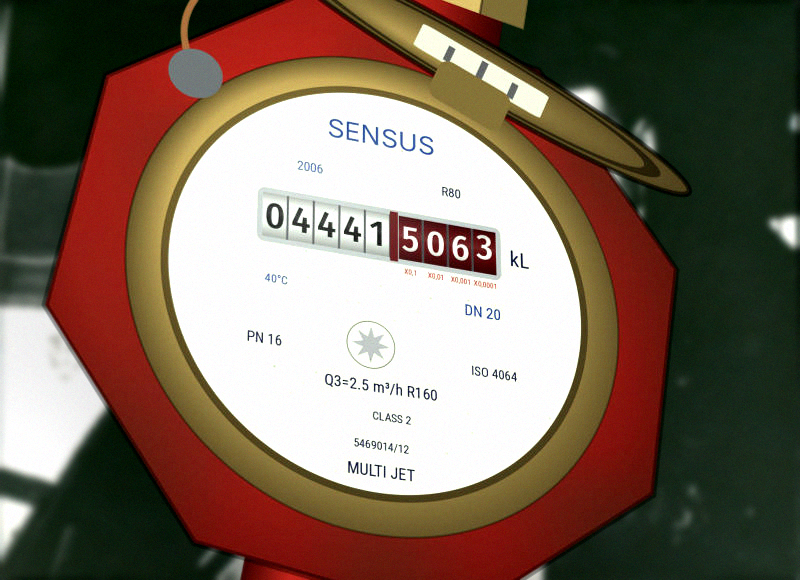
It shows value=4441.5063 unit=kL
